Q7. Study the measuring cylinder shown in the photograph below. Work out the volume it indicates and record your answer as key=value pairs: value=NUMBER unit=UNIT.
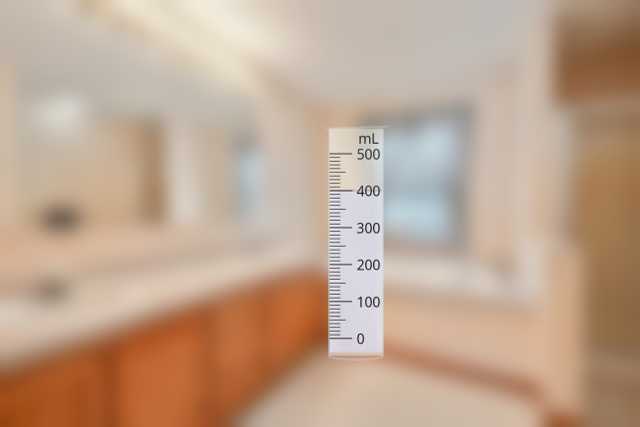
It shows value=400 unit=mL
